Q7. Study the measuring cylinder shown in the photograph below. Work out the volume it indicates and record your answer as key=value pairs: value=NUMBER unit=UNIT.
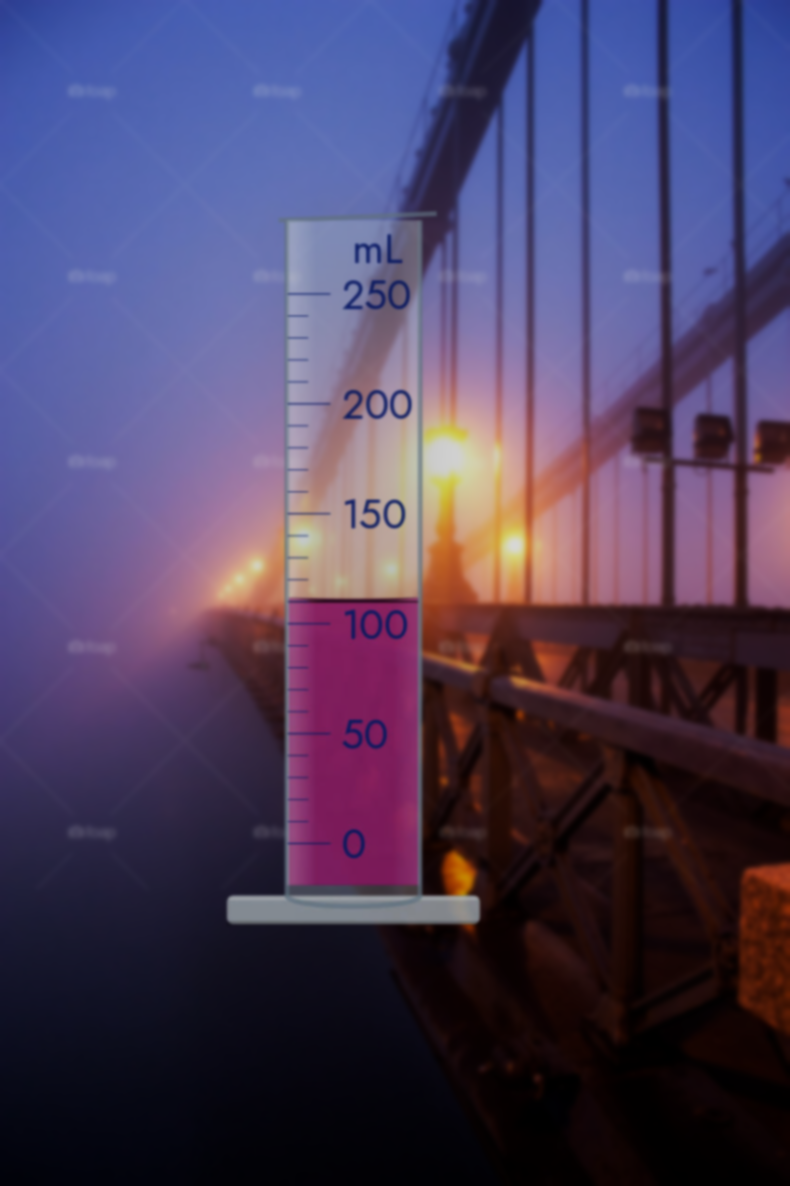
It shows value=110 unit=mL
